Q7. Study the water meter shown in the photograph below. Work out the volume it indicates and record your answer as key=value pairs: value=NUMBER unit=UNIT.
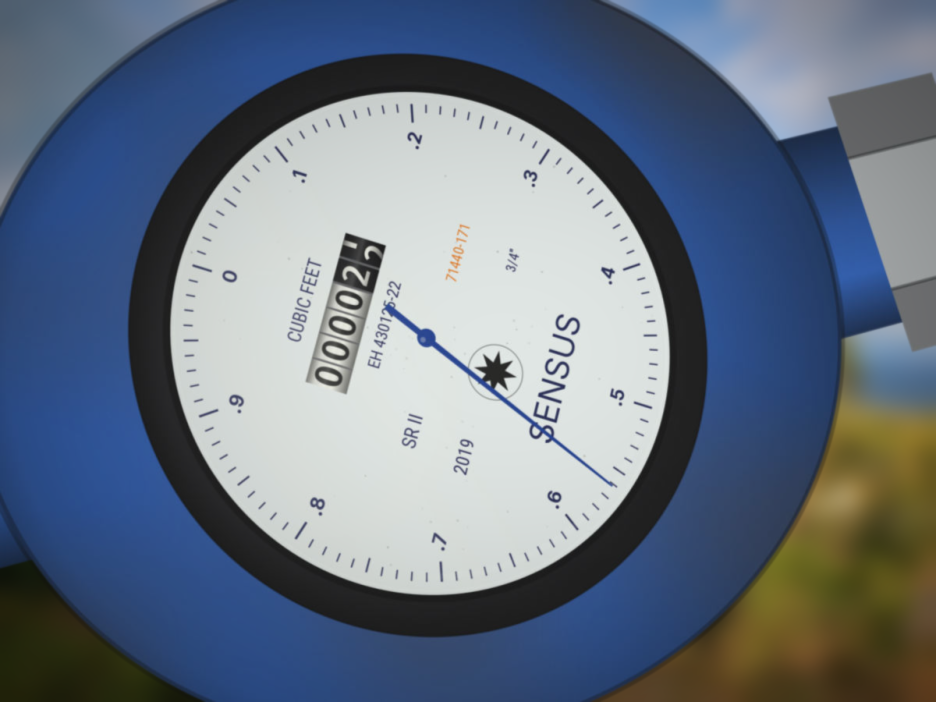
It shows value=21.56 unit=ft³
